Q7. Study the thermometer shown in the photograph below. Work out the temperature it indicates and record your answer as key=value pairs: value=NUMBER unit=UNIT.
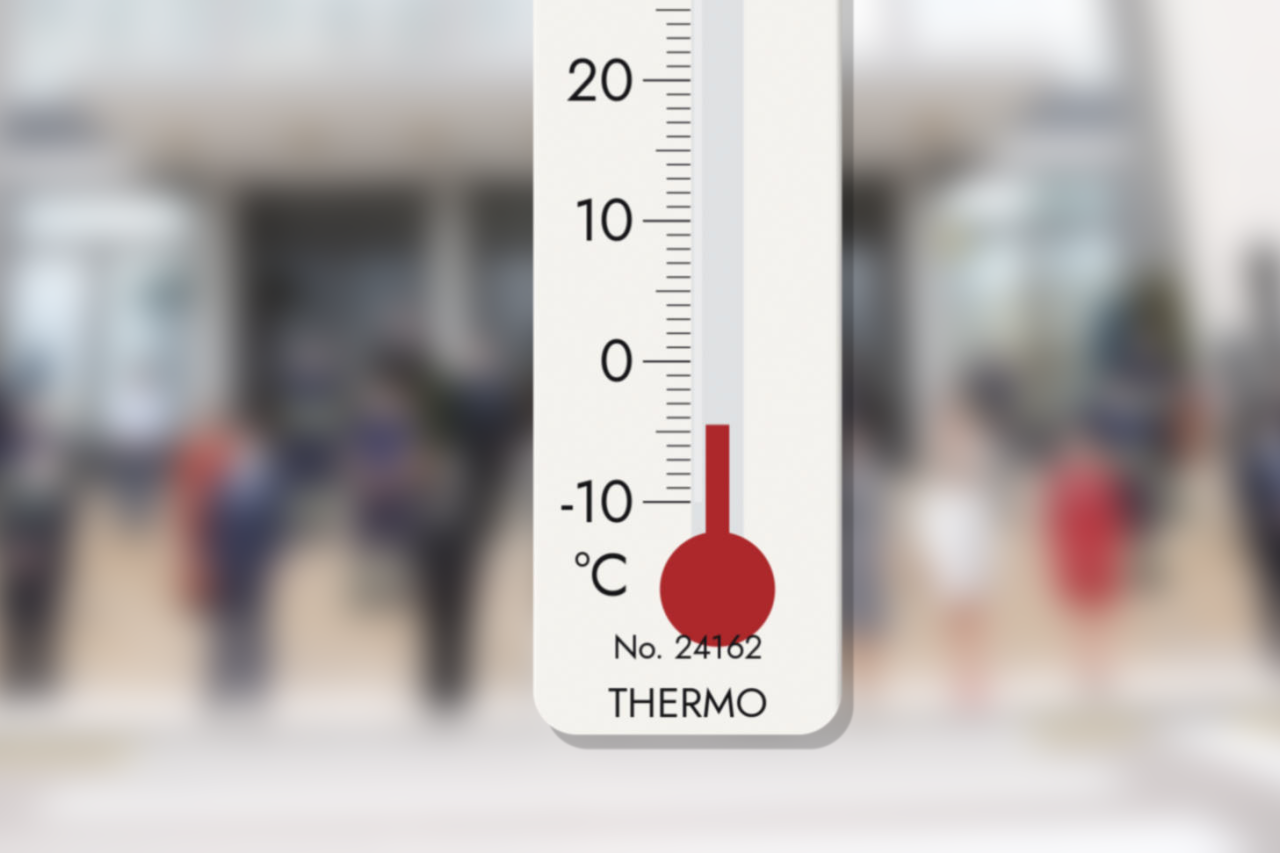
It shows value=-4.5 unit=°C
